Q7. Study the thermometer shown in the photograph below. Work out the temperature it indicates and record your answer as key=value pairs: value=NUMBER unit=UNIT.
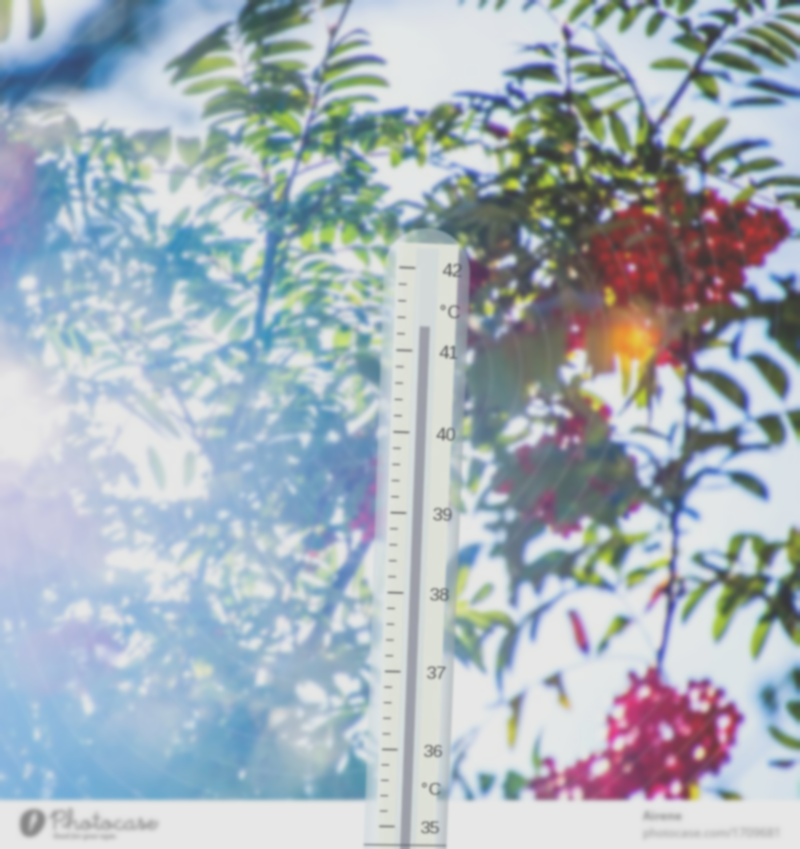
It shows value=41.3 unit=°C
